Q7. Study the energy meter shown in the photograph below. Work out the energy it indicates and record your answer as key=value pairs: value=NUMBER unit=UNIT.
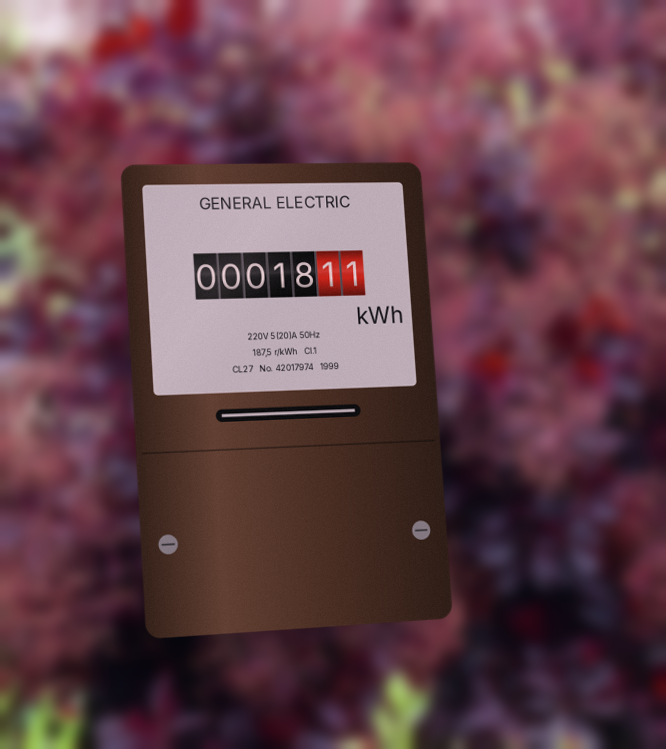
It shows value=18.11 unit=kWh
